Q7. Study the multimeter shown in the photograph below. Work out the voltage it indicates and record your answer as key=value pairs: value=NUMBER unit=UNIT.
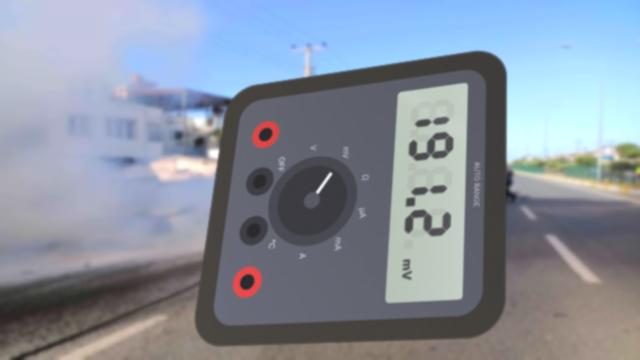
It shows value=191.2 unit=mV
